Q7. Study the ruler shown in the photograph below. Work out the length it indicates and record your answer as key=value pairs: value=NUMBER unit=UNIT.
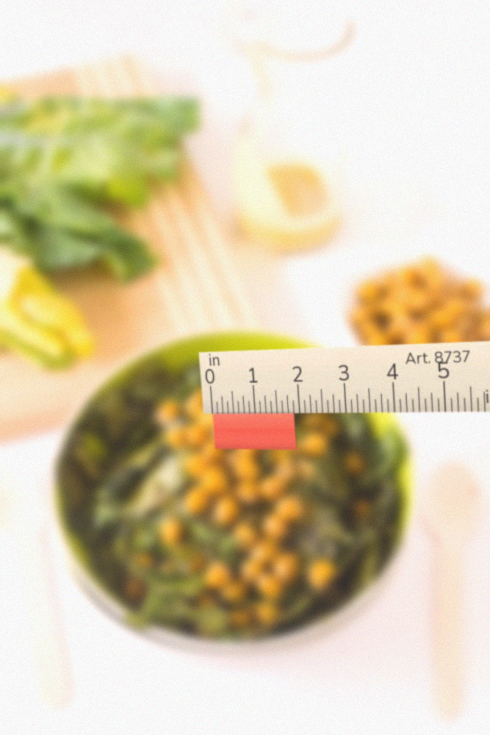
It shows value=1.875 unit=in
